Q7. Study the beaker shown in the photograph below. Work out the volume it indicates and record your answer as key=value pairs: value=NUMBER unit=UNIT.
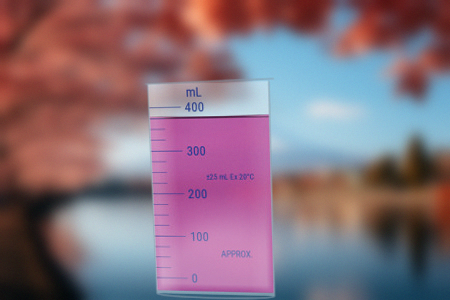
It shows value=375 unit=mL
